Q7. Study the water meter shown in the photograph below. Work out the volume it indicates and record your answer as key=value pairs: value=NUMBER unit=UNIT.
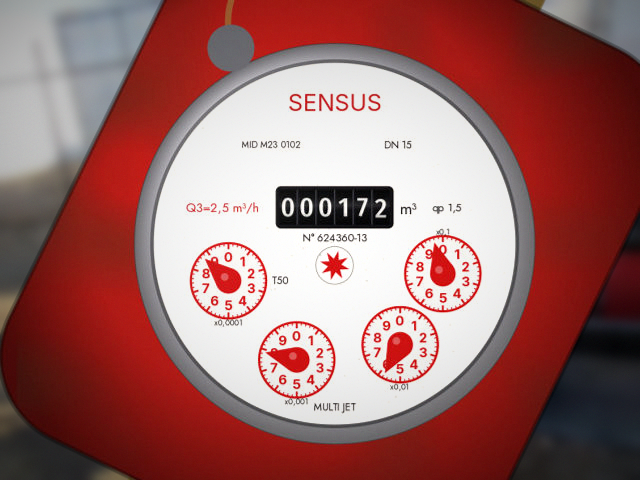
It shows value=171.9578 unit=m³
